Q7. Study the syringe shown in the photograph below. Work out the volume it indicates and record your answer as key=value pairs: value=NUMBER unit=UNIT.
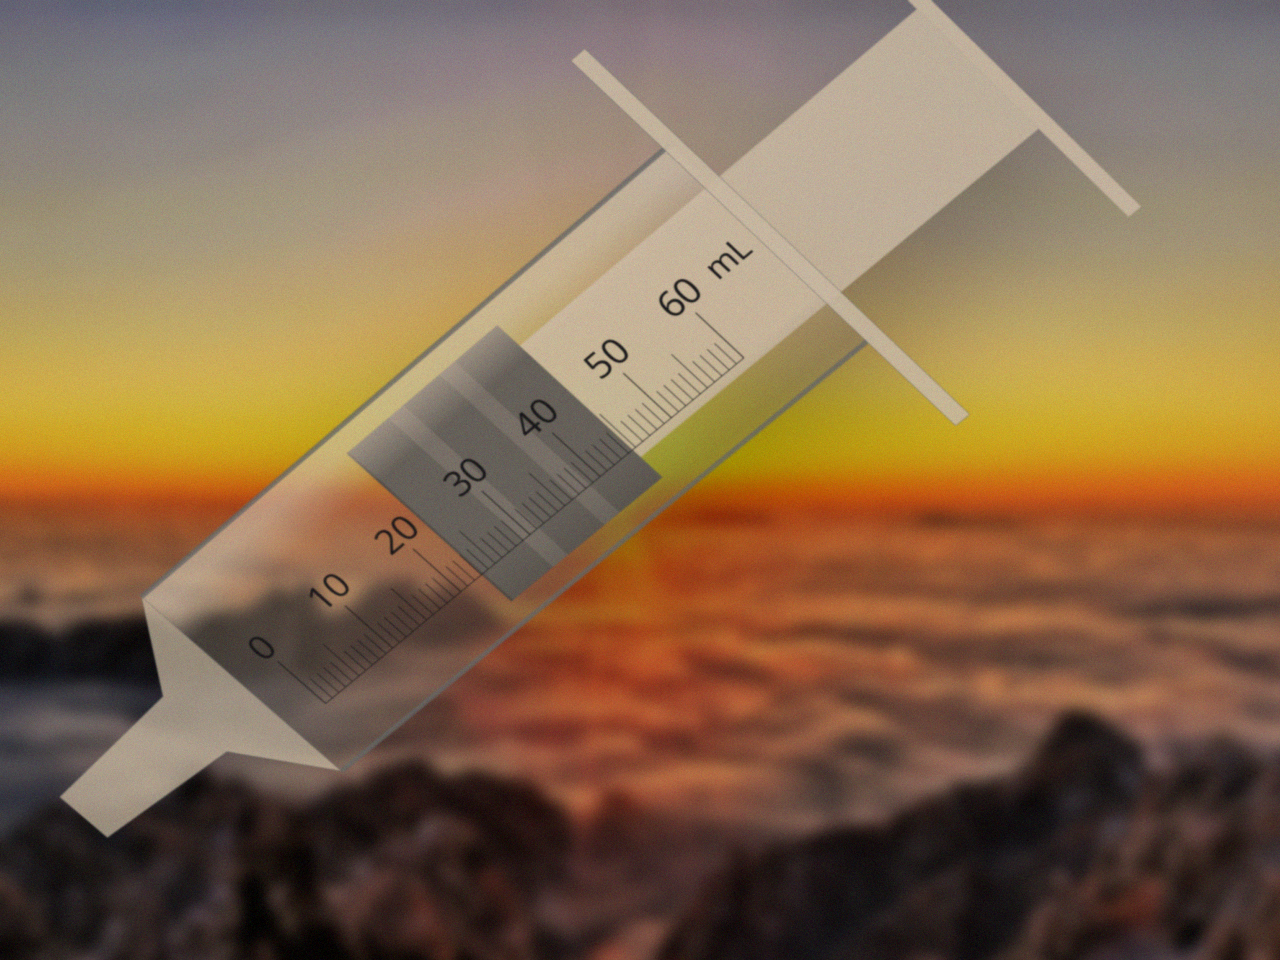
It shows value=23 unit=mL
